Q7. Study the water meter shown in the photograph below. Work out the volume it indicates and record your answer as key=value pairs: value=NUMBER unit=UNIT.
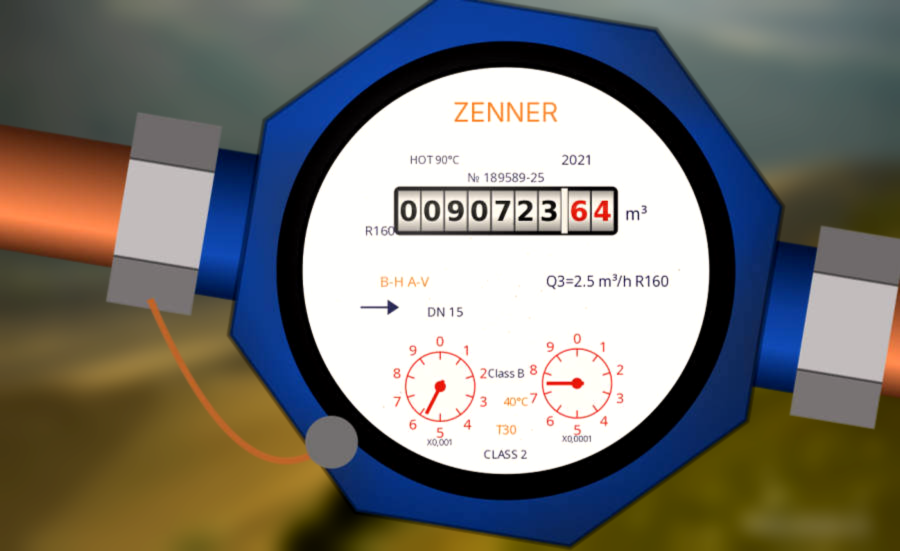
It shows value=90723.6457 unit=m³
